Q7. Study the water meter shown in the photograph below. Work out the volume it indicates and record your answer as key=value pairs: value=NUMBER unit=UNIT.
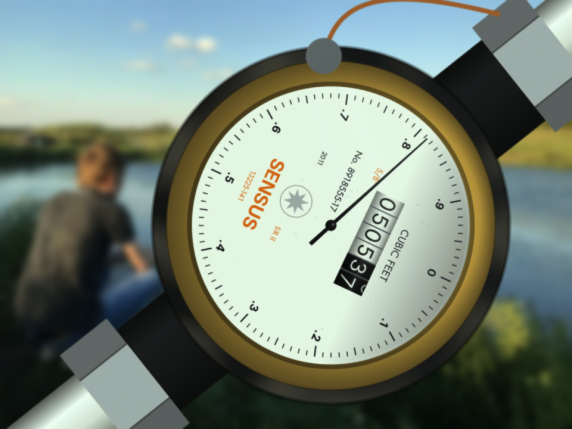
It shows value=50536.81 unit=ft³
